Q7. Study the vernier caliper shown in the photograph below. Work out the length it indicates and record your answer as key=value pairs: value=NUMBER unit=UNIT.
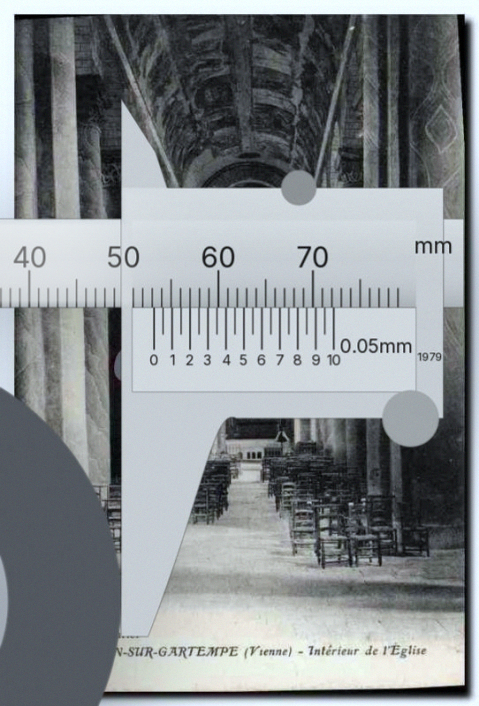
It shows value=53.2 unit=mm
